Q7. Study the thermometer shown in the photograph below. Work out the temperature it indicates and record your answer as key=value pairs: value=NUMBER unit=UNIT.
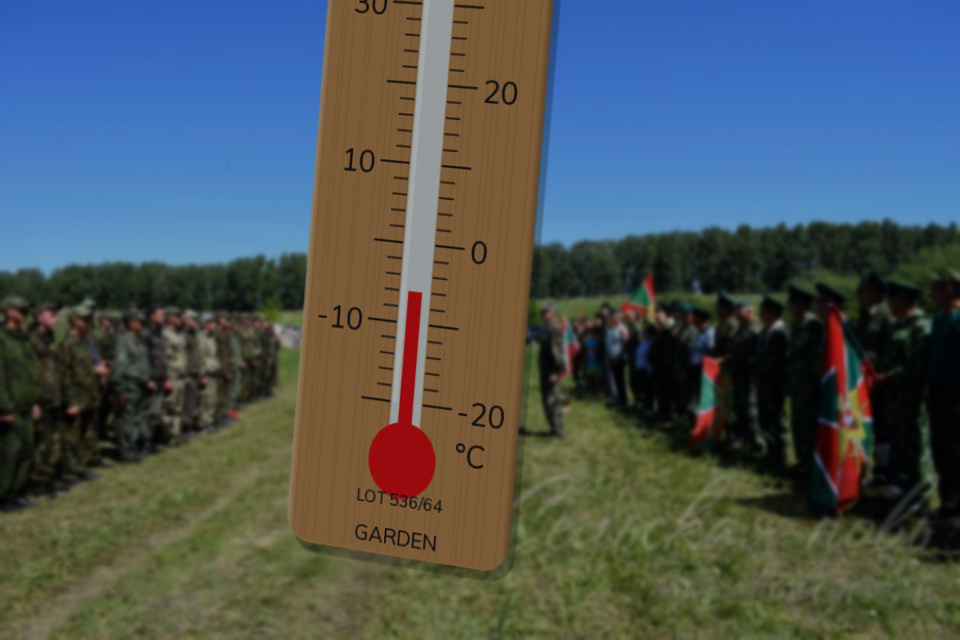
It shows value=-6 unit=°C
